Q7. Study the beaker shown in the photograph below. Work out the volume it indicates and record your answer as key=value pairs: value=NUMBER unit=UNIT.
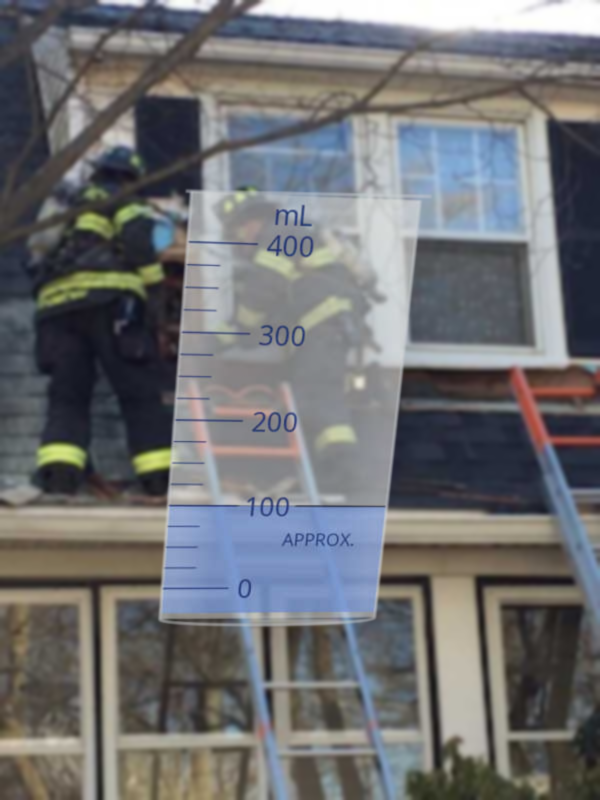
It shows value=100 unit=mL
